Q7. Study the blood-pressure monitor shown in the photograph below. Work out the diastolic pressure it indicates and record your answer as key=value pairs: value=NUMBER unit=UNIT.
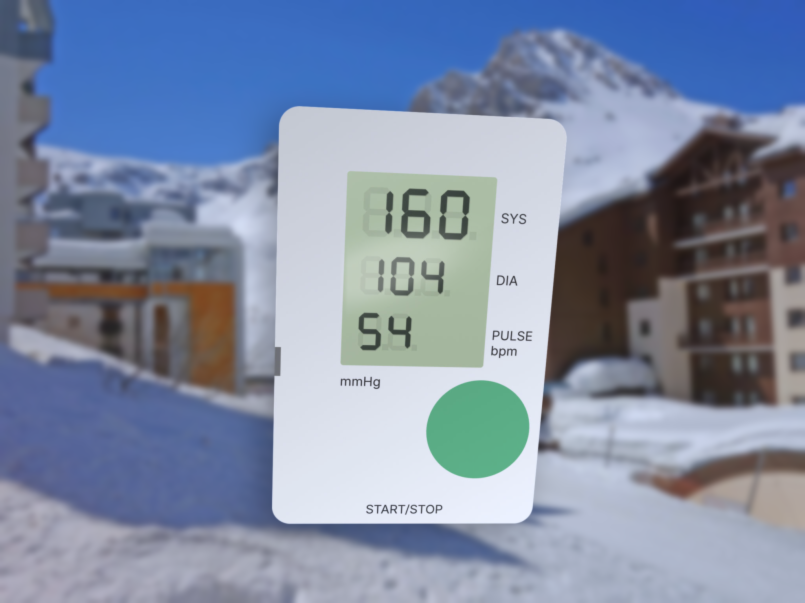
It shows value=104 unit=mmHg
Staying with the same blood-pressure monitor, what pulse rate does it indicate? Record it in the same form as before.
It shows value=54 unit=bpm
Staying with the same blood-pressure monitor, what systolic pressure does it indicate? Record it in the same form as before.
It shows value=160 unit=mmHg
